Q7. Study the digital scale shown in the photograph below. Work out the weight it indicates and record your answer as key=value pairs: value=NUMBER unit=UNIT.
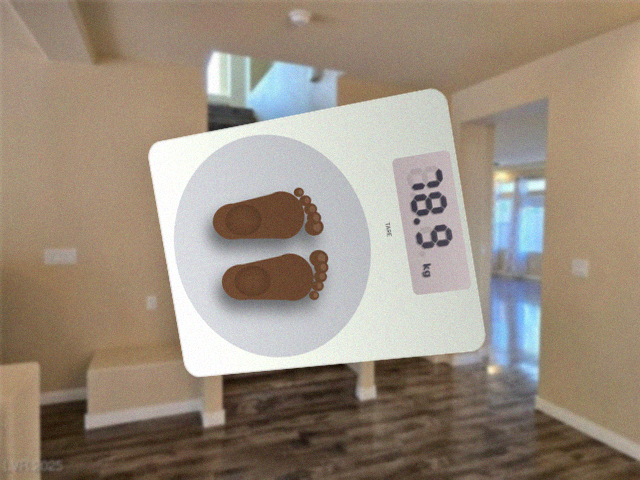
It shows value=78.9 unit=kg
